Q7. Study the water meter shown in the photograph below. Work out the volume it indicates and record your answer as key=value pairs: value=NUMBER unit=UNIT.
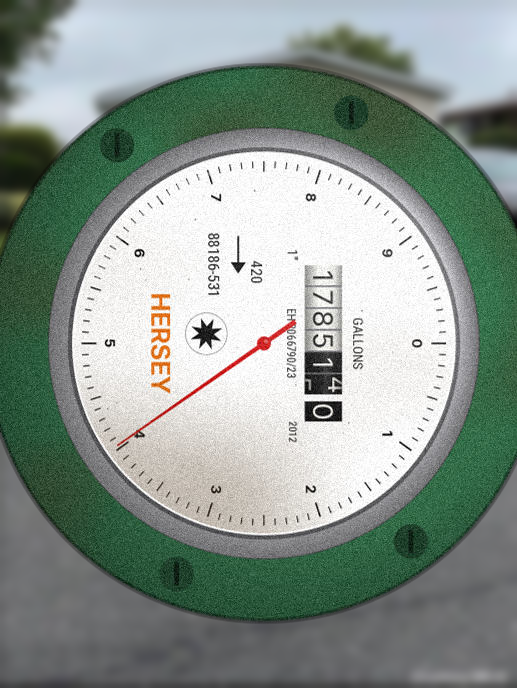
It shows value=1785144.0 unit=gal
